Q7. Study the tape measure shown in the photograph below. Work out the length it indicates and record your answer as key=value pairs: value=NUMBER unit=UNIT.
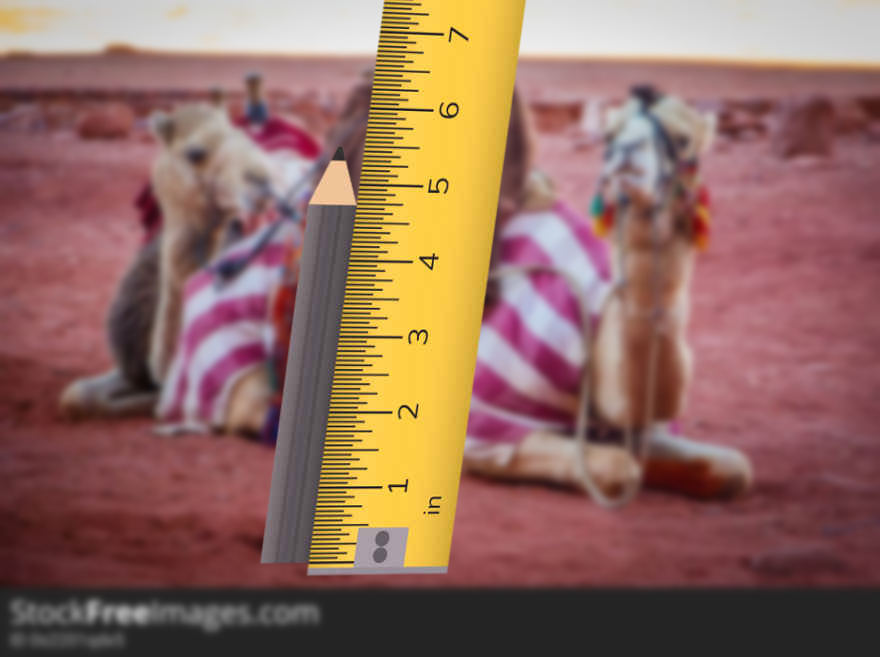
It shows value=5.5 unit=in
